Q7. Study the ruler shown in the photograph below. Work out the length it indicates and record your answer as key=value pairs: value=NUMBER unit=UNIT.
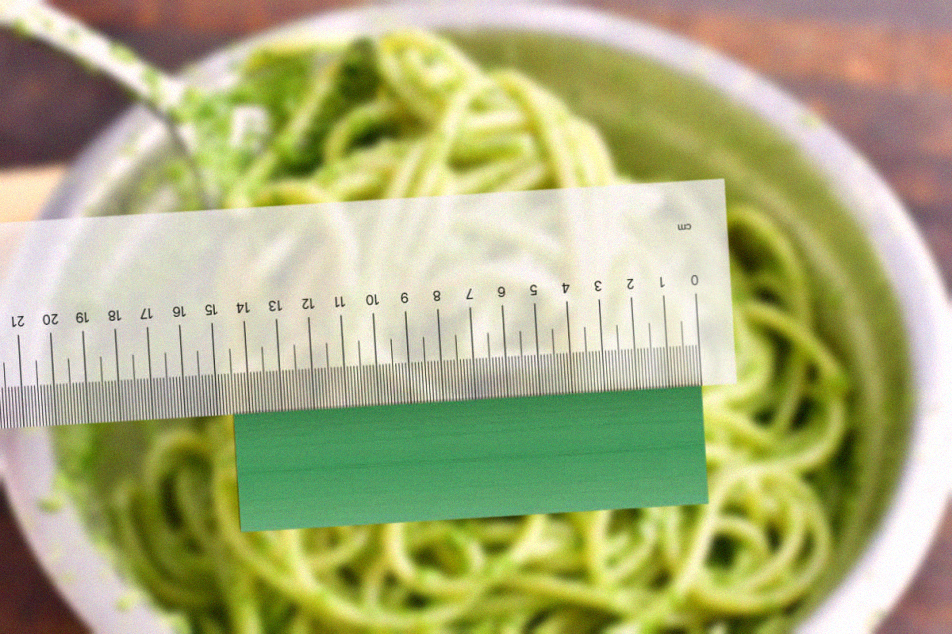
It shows value=14.5 unit=cm
